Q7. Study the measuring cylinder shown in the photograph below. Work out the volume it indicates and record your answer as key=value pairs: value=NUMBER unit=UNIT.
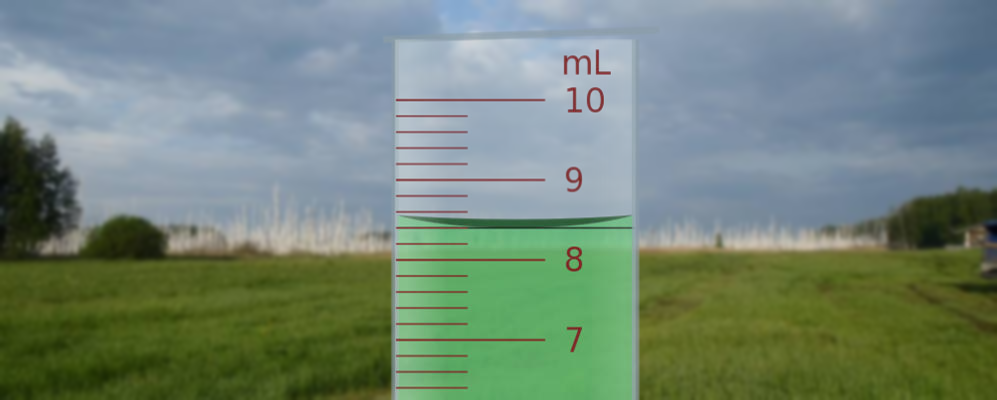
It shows value=8.4 unit=mL
